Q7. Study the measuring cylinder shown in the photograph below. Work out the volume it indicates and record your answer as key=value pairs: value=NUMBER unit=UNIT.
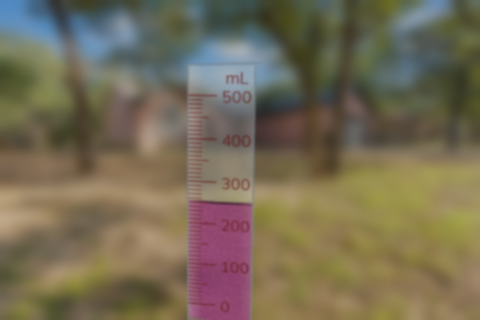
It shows value=250 unit=mL
